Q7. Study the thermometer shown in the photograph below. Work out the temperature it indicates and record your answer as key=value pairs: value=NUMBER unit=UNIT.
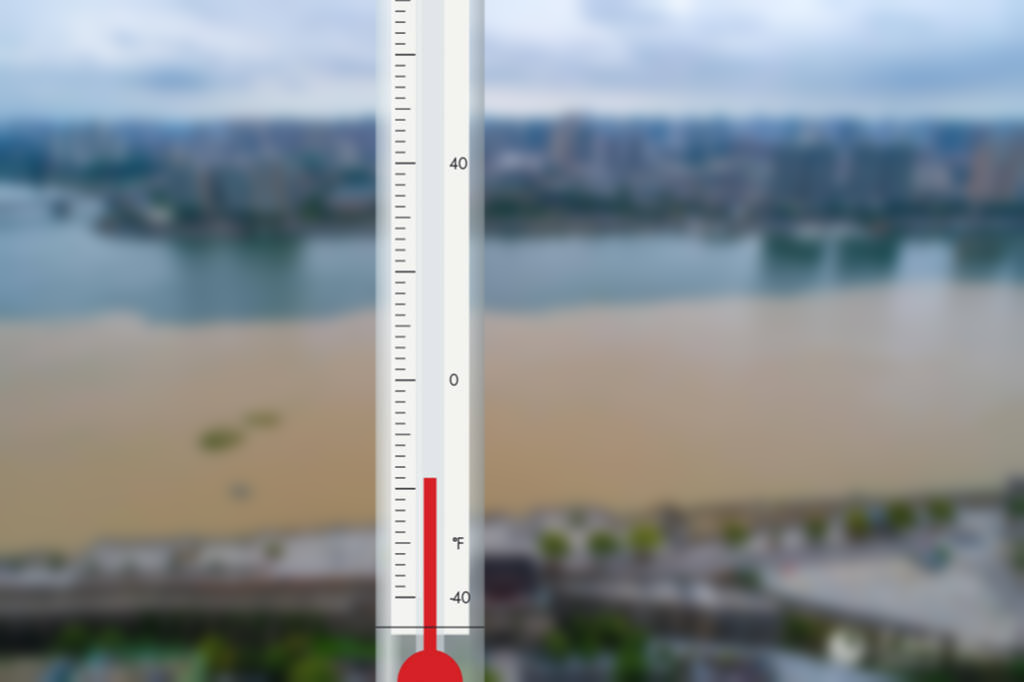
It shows value=-18 unit=°F
